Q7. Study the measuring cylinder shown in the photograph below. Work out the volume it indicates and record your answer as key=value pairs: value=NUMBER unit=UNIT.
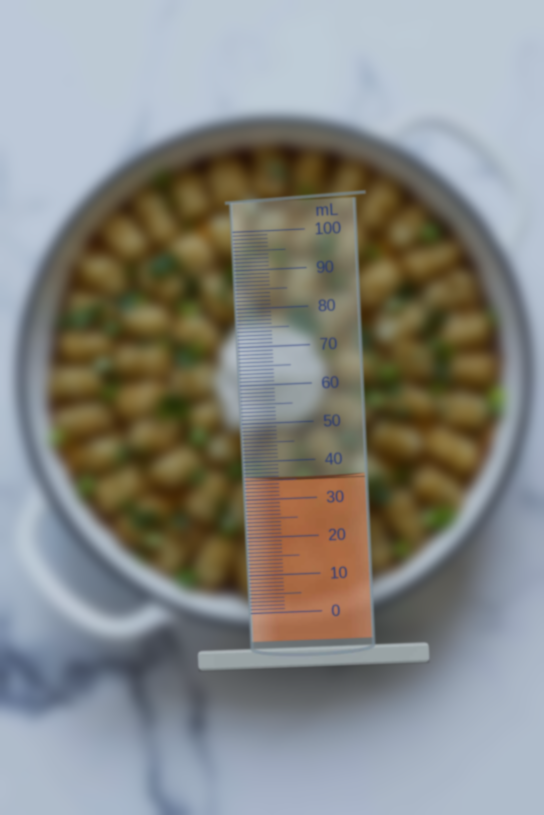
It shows value=35 unit=mL
